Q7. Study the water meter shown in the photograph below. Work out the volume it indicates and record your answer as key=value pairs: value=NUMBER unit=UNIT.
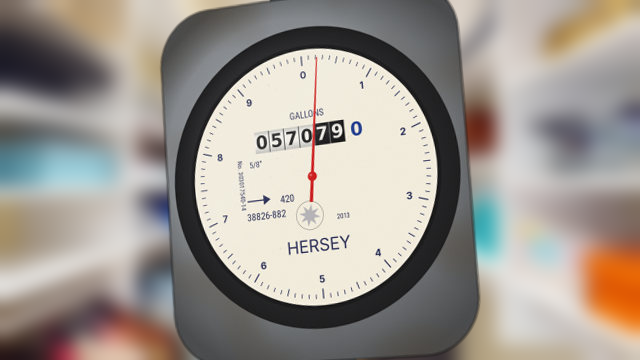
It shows value=570790.2 unit=gal
